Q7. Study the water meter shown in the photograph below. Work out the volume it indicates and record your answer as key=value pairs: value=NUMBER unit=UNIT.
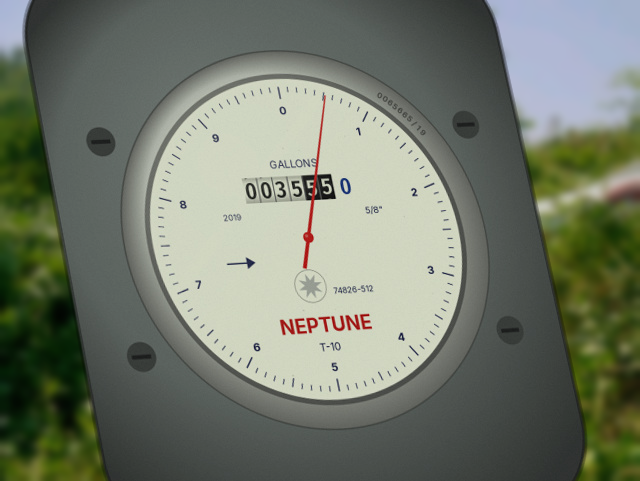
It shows value=35550.5 unit=gal
